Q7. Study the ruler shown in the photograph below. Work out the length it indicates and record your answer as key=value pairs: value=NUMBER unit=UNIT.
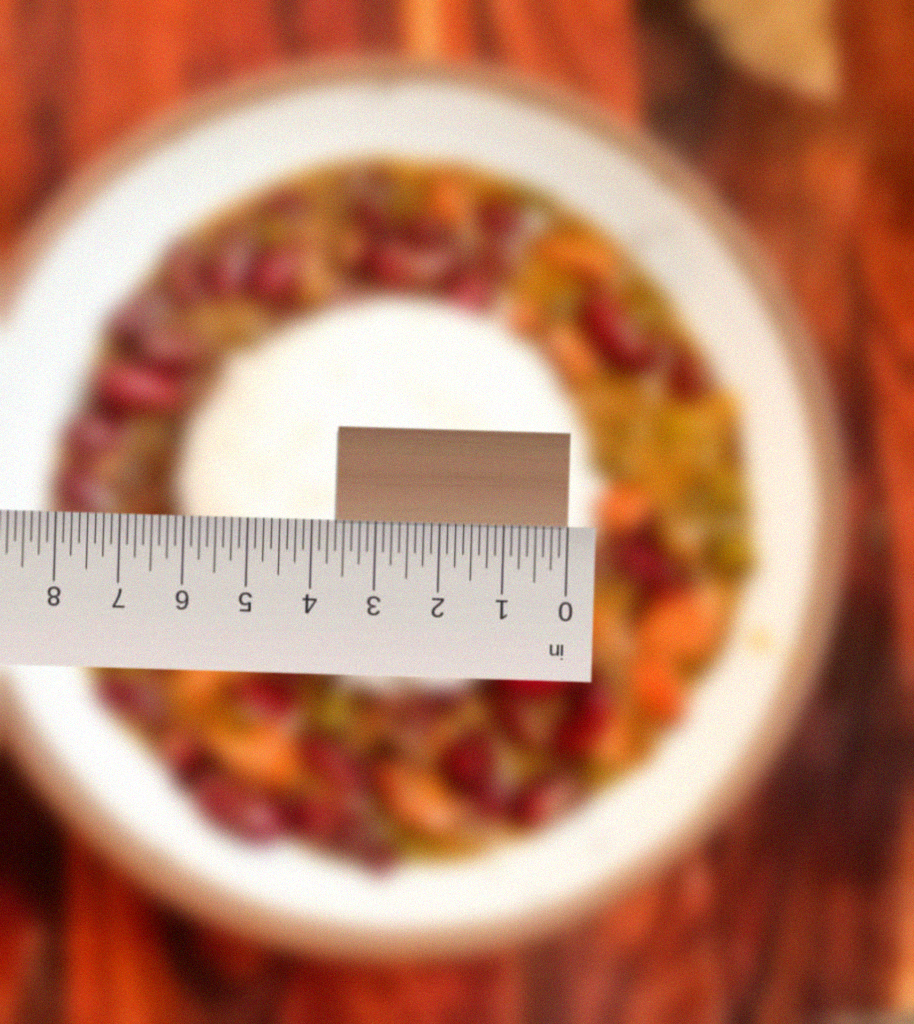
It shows value=3.625 unit=in
